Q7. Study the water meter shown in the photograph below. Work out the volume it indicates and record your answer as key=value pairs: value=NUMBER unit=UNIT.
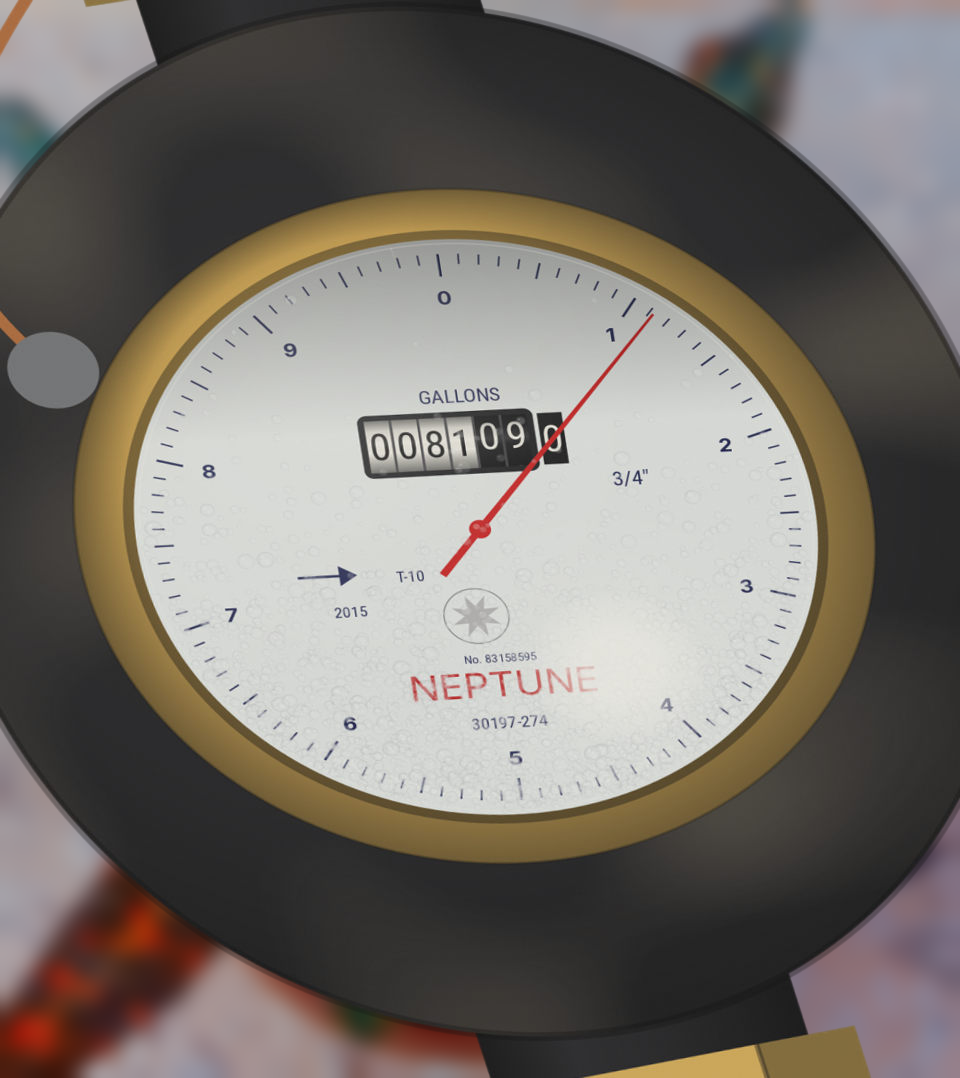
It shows value=81091.1 unit=gal
